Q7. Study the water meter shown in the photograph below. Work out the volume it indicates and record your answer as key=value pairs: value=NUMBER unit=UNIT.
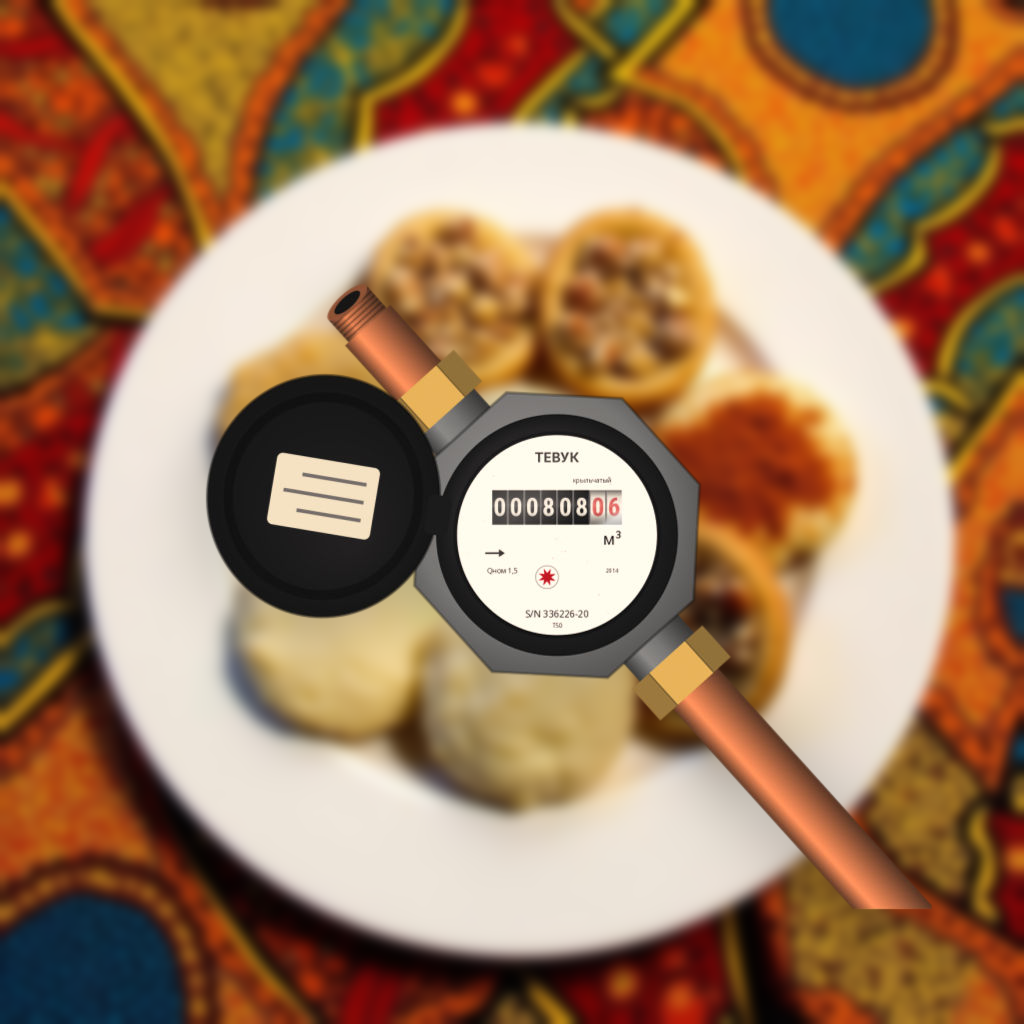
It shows value=808.06 unit=m³
